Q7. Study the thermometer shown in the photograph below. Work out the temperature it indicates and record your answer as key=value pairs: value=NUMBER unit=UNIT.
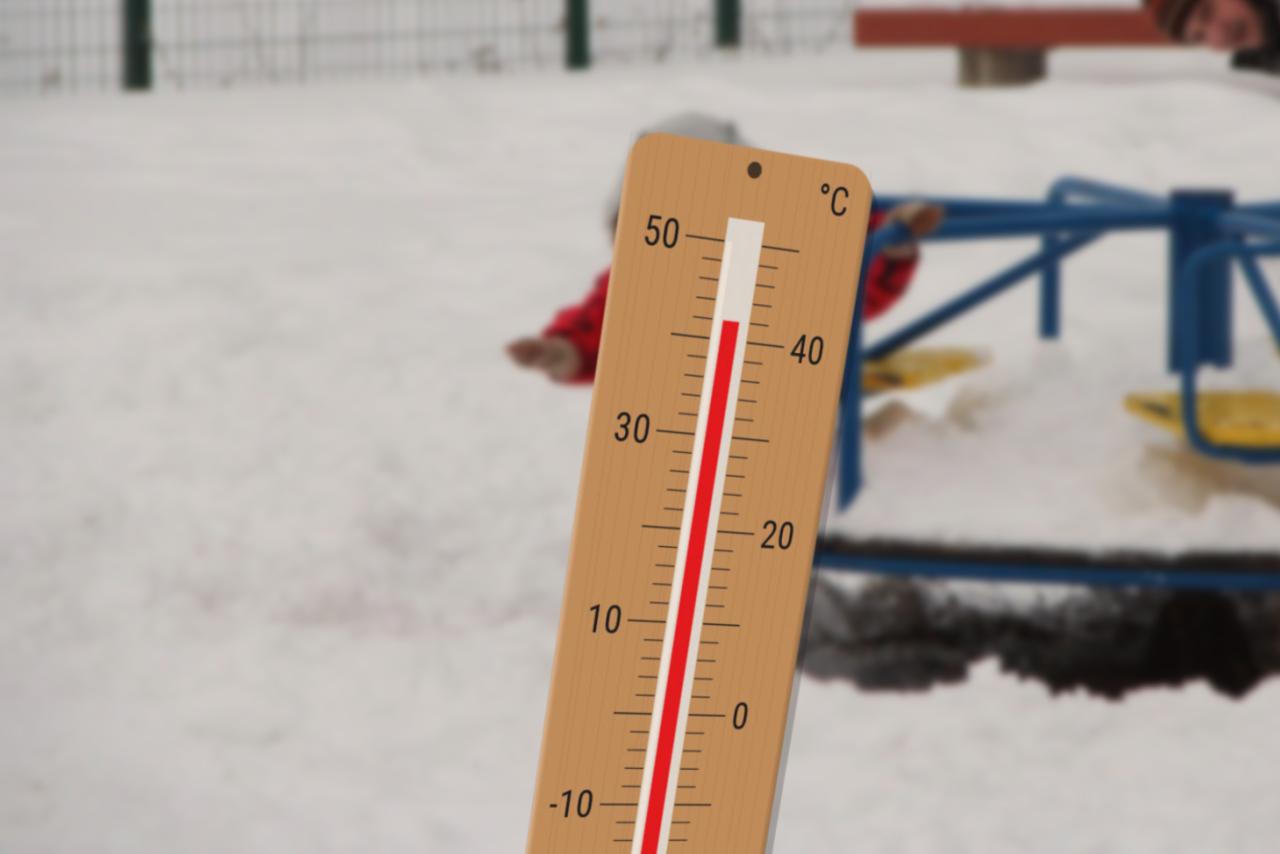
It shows value=42 unit=°C
